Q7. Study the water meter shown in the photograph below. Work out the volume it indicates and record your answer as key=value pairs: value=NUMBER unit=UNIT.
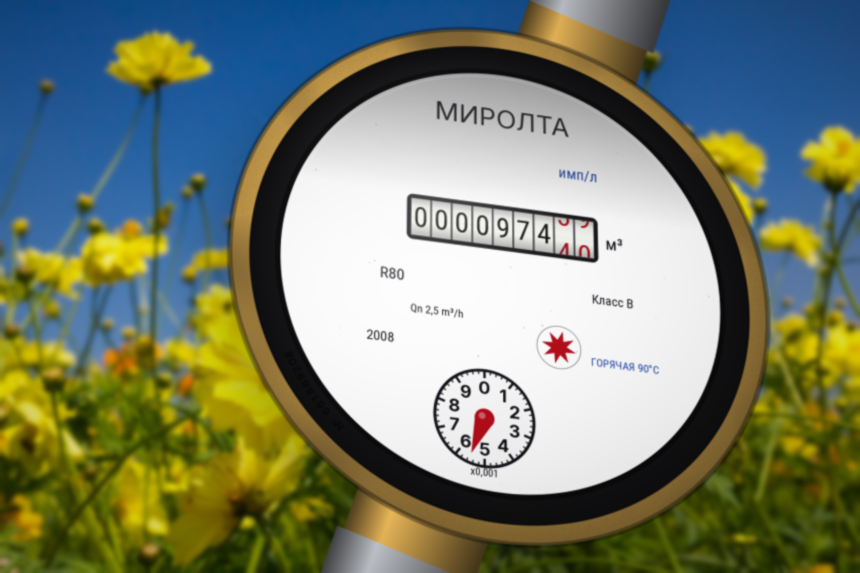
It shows value=974.395 unit=m³
